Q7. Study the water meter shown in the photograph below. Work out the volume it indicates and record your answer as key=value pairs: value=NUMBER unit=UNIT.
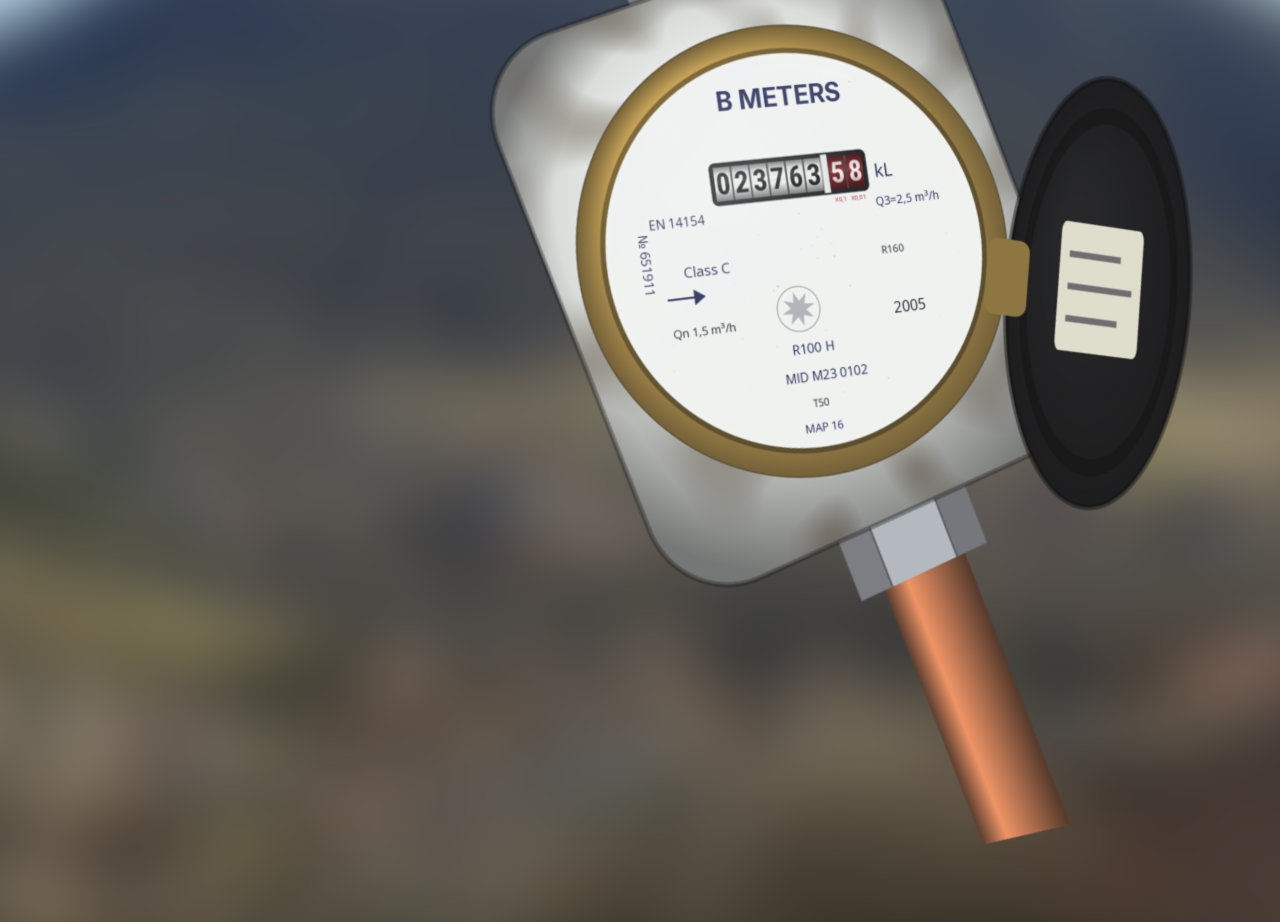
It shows value=23763.58 unit=kL
